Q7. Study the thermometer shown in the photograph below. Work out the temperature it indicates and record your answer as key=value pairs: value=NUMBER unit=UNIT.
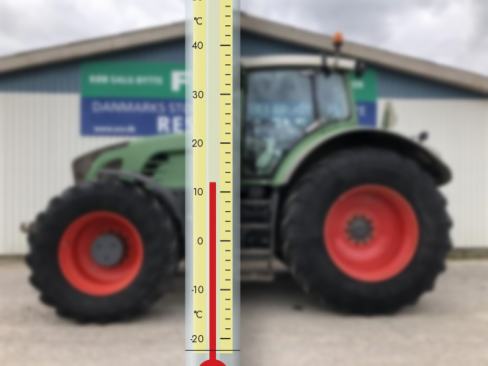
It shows value=12 unit=°C
